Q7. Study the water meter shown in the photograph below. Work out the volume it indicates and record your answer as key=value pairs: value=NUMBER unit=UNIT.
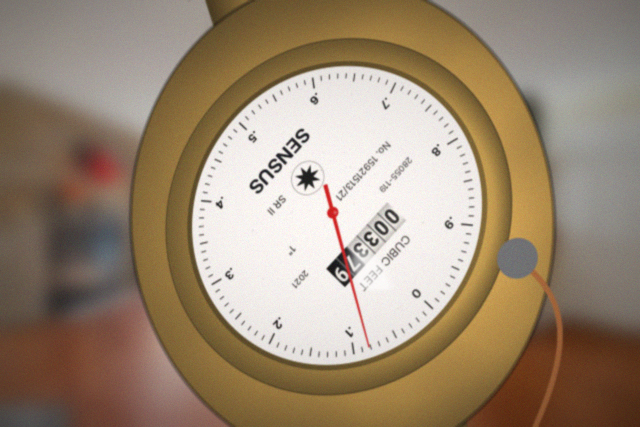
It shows value=3379.08 unit=ft³
